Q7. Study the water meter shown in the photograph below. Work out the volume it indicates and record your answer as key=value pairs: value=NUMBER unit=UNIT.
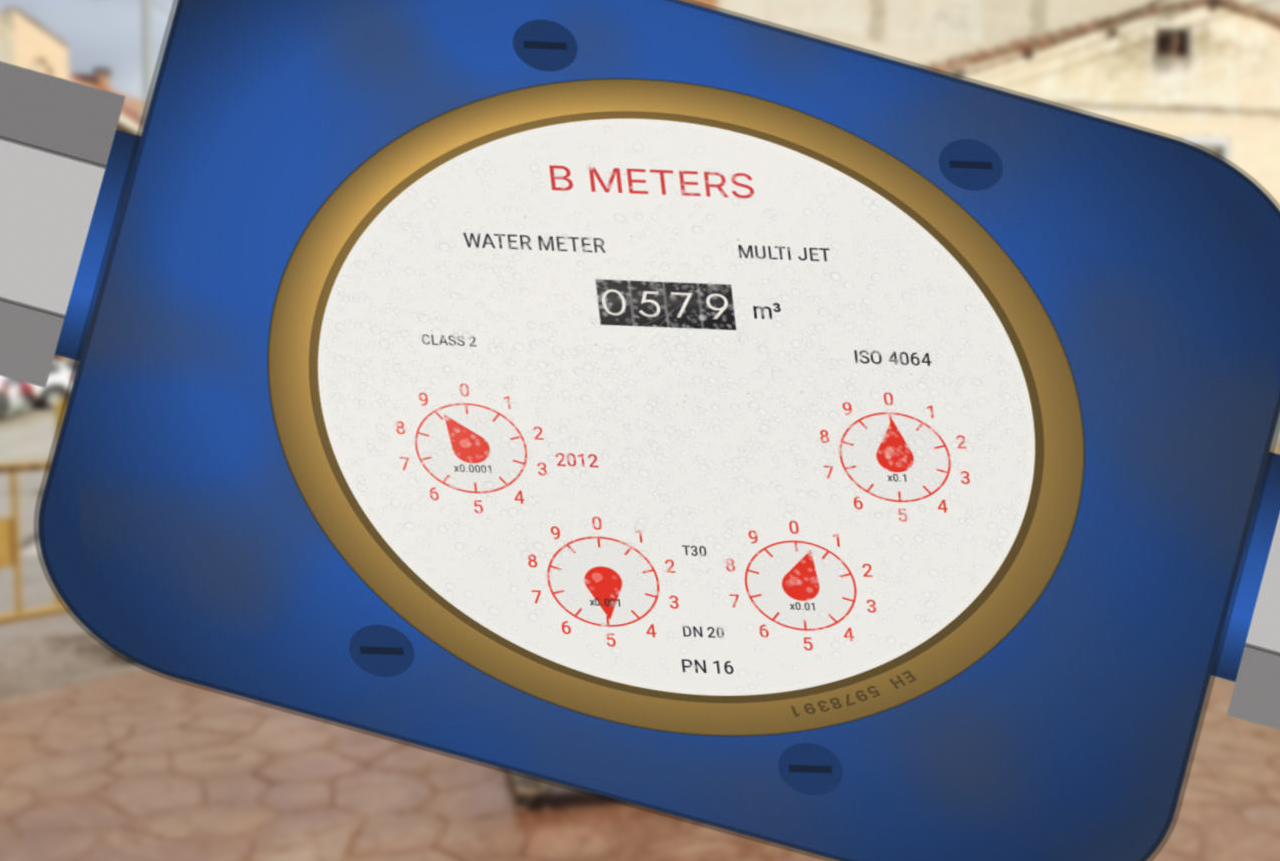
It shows value=579.0049 unit=m³
